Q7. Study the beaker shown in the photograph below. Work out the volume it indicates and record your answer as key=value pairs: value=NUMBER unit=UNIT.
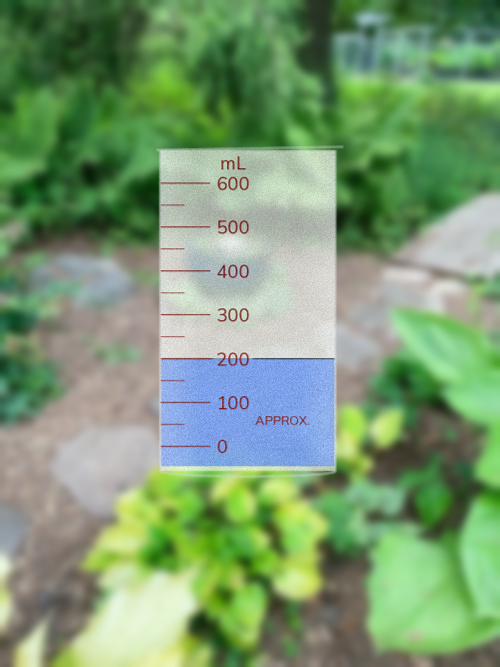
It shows value=200 unit=mL
